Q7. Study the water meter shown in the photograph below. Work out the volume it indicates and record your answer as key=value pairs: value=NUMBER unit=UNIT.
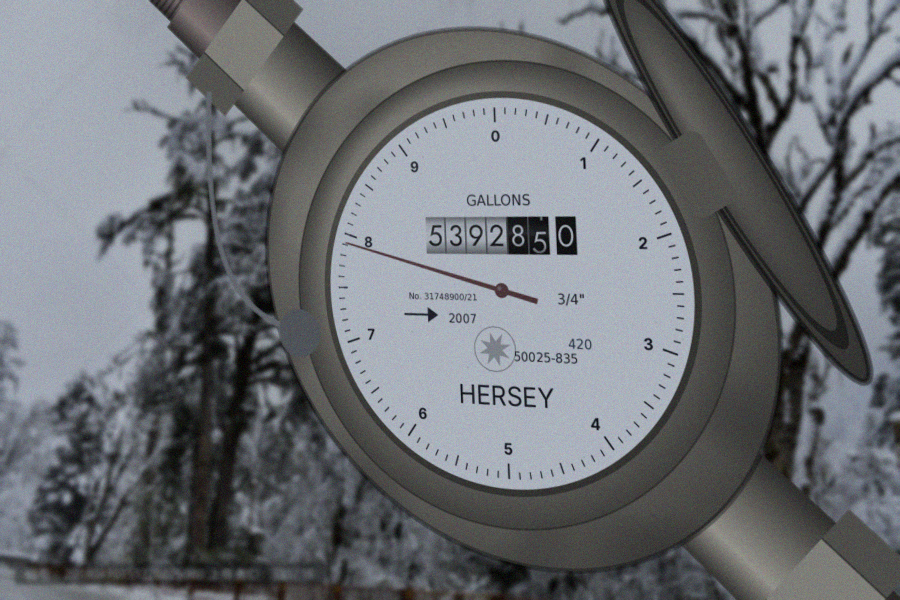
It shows value=5392847.9 unit=gal
